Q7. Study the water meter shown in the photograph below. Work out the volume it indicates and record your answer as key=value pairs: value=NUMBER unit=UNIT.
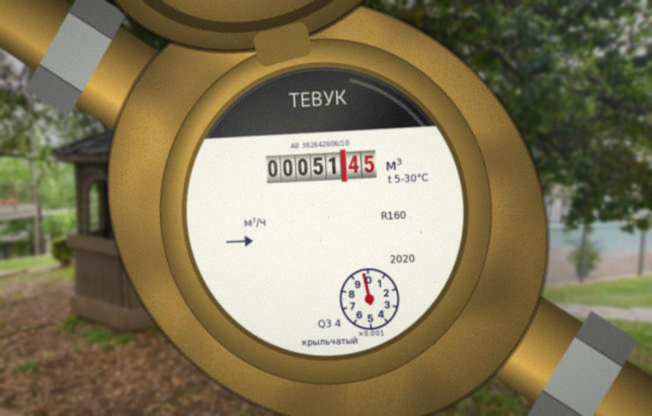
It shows value=51.449 unit=m³
